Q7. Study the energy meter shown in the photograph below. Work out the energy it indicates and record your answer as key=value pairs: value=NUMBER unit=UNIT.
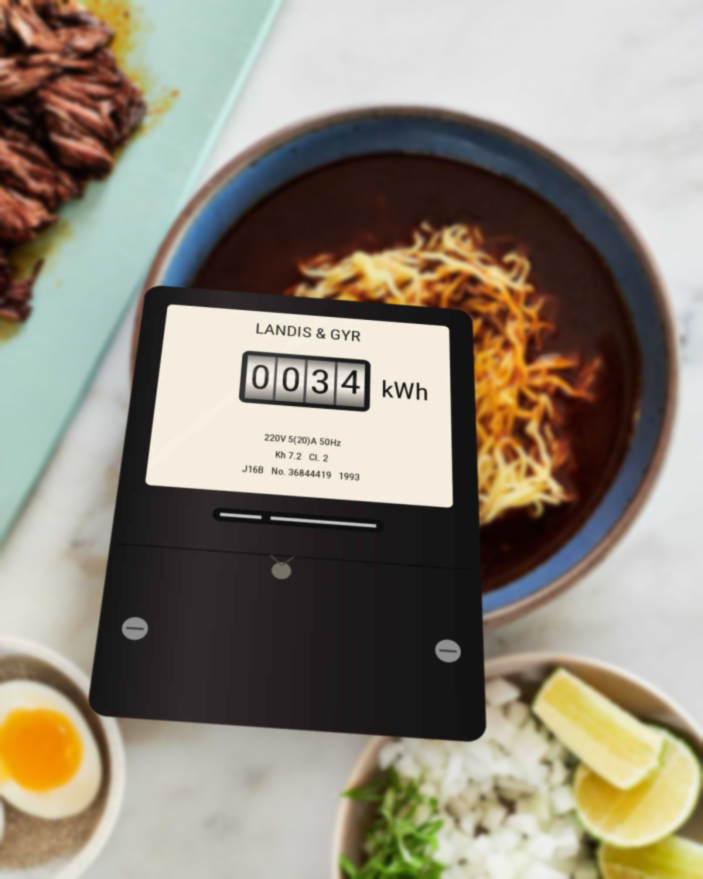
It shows value=34 unit=kWh
